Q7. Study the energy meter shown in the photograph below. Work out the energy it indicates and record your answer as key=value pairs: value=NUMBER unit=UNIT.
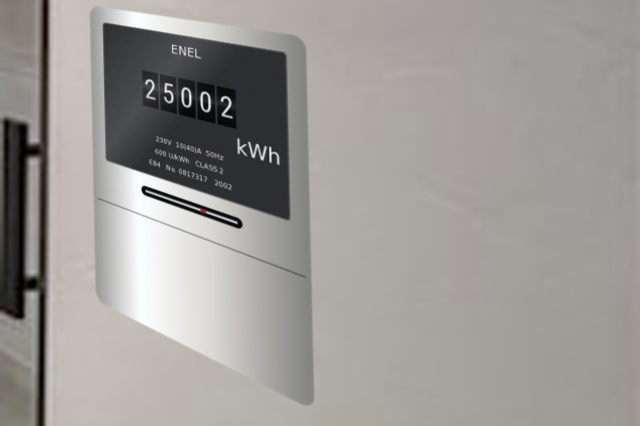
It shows value=25002 unit=kWh
